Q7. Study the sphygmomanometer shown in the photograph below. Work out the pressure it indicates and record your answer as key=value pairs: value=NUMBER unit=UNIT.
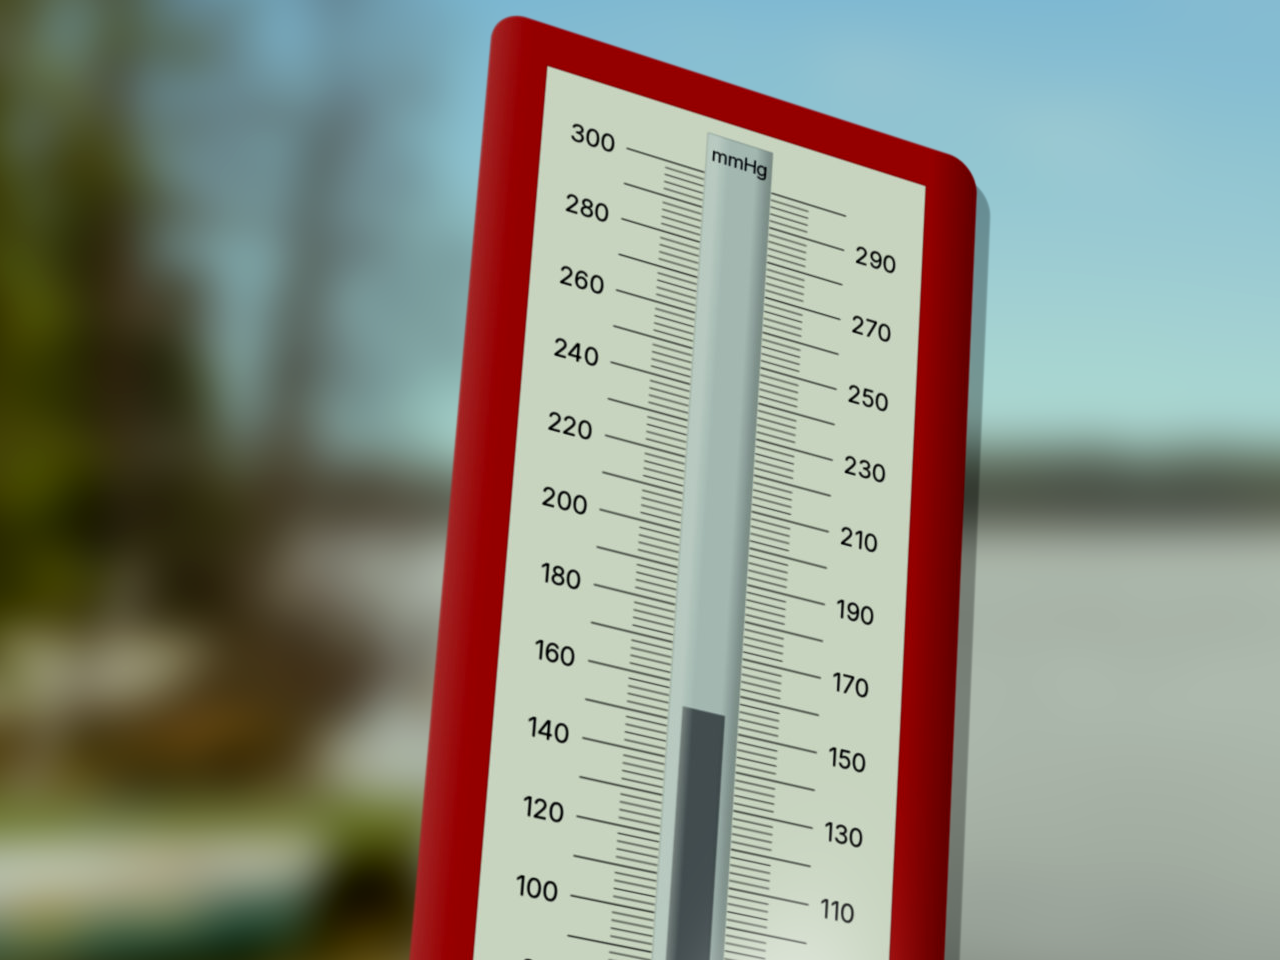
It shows value=154 unit=mmHg
